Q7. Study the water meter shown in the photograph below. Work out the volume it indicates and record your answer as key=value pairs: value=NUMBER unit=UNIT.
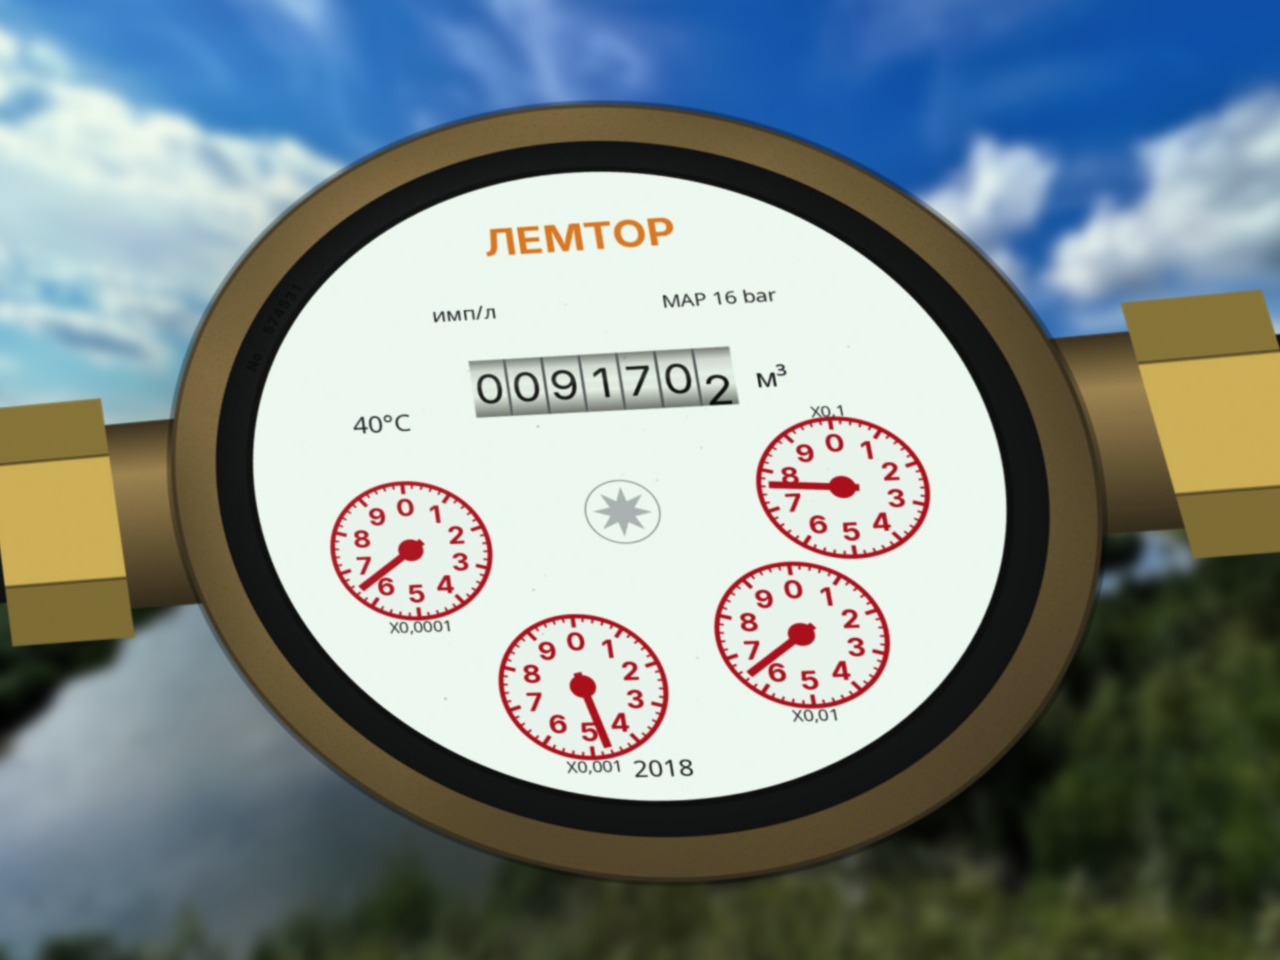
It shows value=91701.7646 unit=m³
